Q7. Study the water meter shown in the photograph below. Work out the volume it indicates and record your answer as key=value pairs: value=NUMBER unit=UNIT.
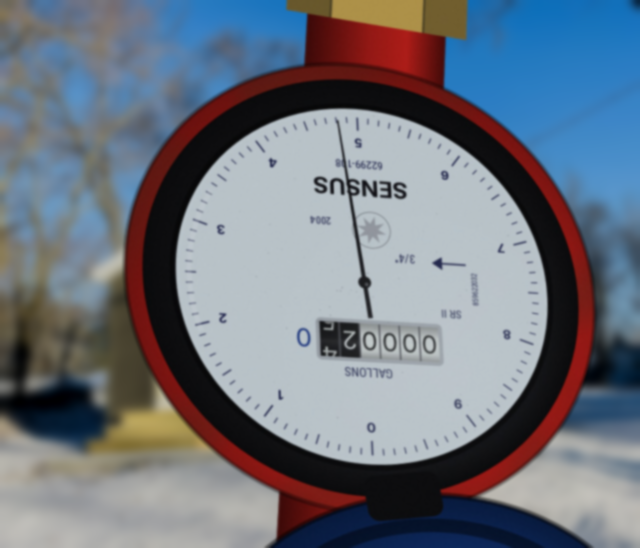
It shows value=244.8 unit=gal
